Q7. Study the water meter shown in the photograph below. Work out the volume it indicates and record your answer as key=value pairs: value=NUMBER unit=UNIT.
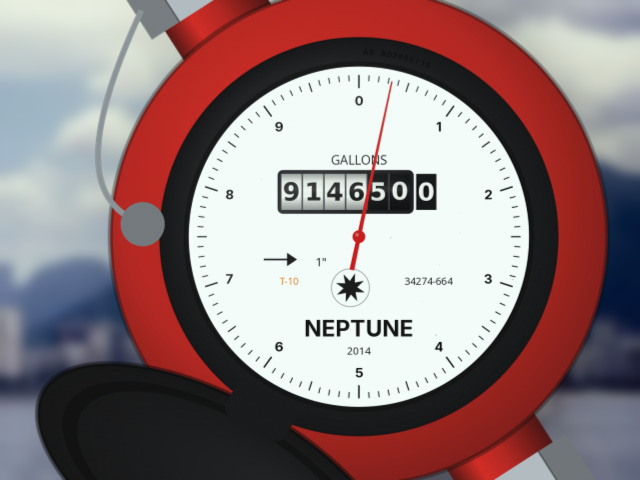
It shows value=9146500.3 unit=gal
